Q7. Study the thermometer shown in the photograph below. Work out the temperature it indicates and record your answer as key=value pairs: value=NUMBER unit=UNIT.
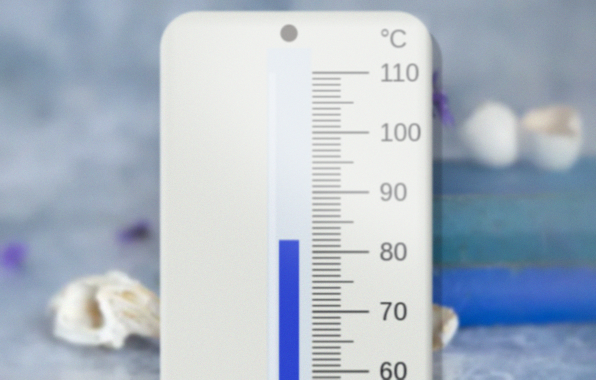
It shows value=82 unit=°C
